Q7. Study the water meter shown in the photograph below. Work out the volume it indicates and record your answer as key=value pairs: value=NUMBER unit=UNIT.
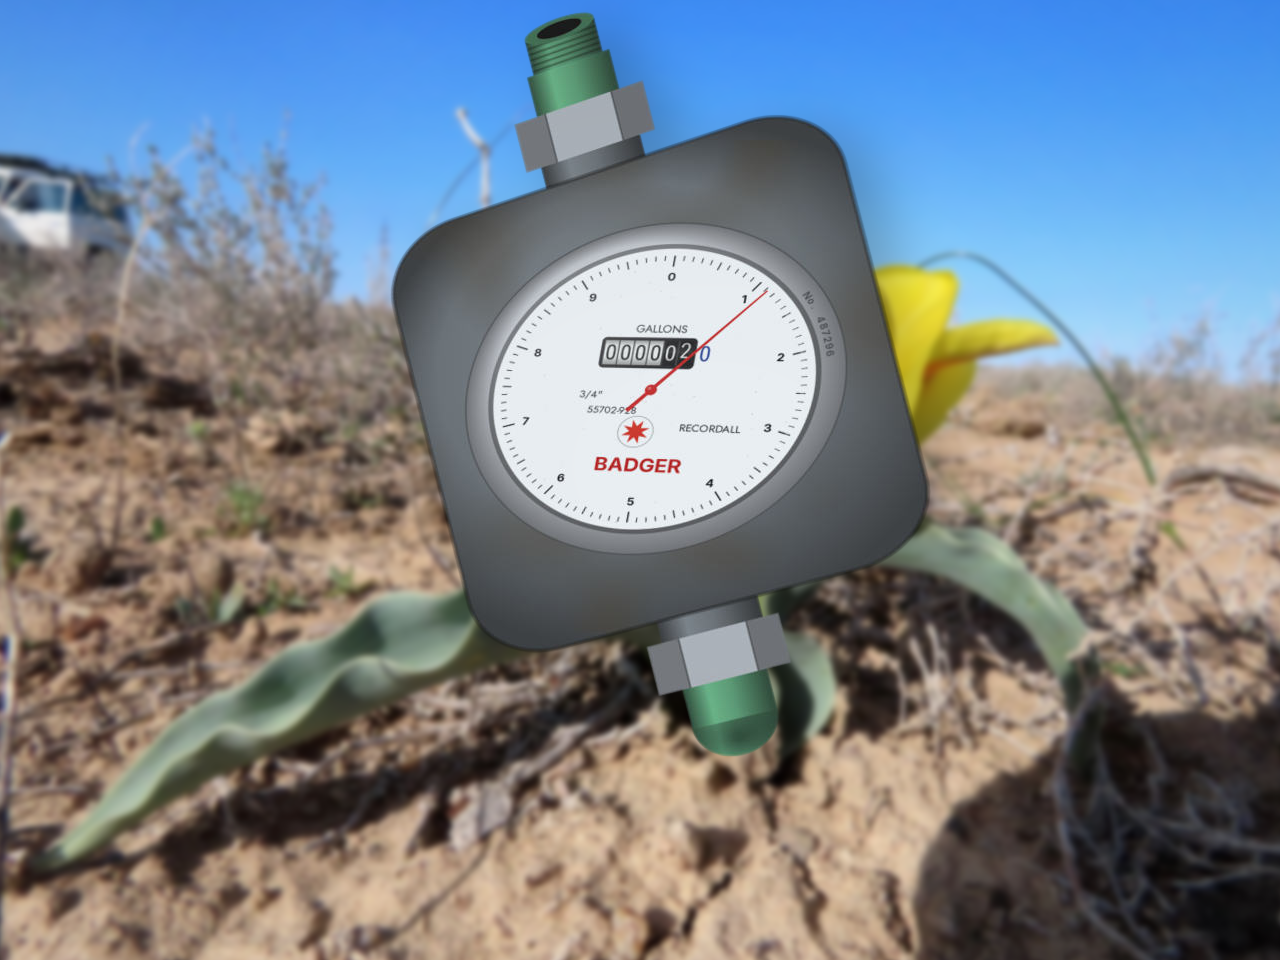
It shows value=21.1 unit=gal
